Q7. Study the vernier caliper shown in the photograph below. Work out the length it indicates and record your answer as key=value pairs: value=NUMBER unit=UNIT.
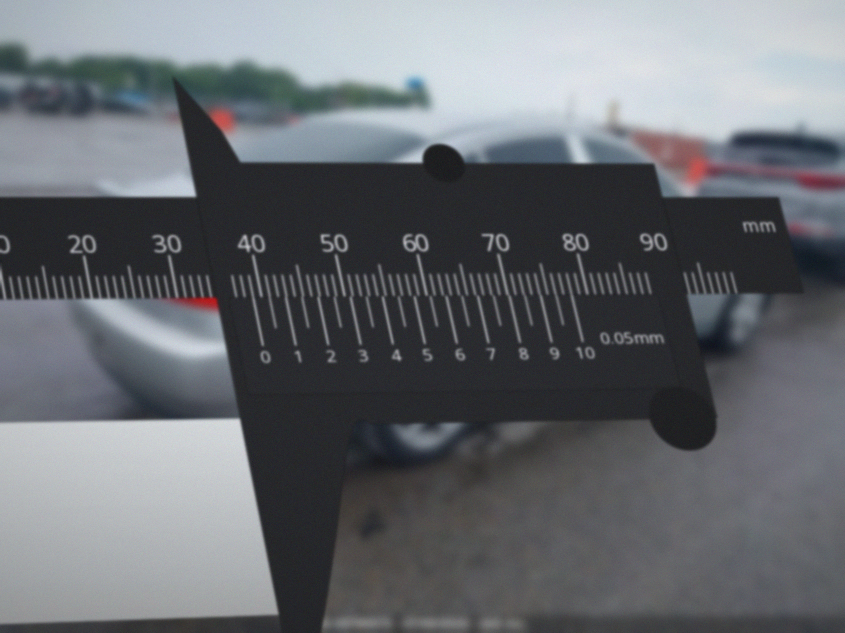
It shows value=39.0 unit=mm
